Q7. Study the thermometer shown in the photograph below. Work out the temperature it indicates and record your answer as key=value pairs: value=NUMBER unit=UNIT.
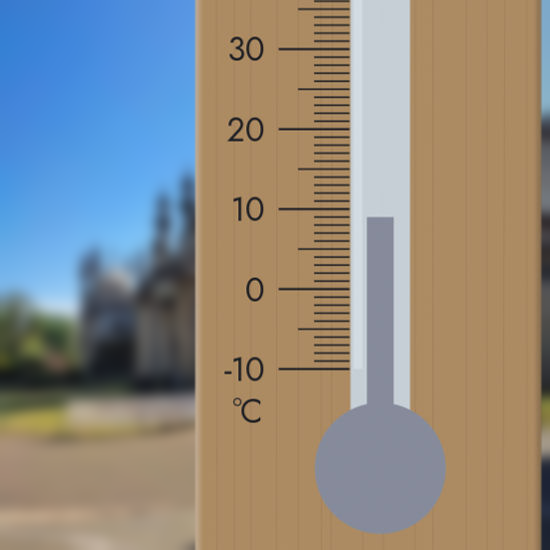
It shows value=9 unit=°C
